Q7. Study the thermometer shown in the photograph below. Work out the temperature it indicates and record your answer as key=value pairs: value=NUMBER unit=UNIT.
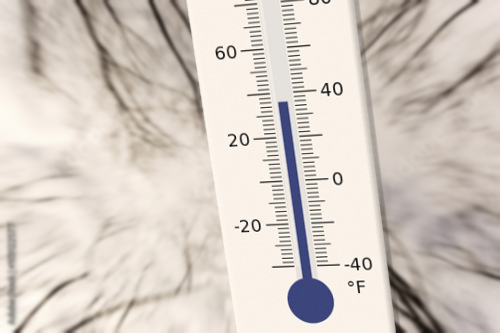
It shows value=36 unit=°F
